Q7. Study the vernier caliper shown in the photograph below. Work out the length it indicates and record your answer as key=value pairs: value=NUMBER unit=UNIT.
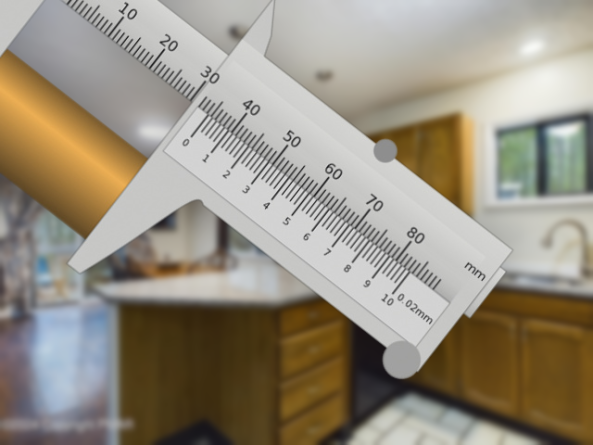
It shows value=34.4 unit=mm
